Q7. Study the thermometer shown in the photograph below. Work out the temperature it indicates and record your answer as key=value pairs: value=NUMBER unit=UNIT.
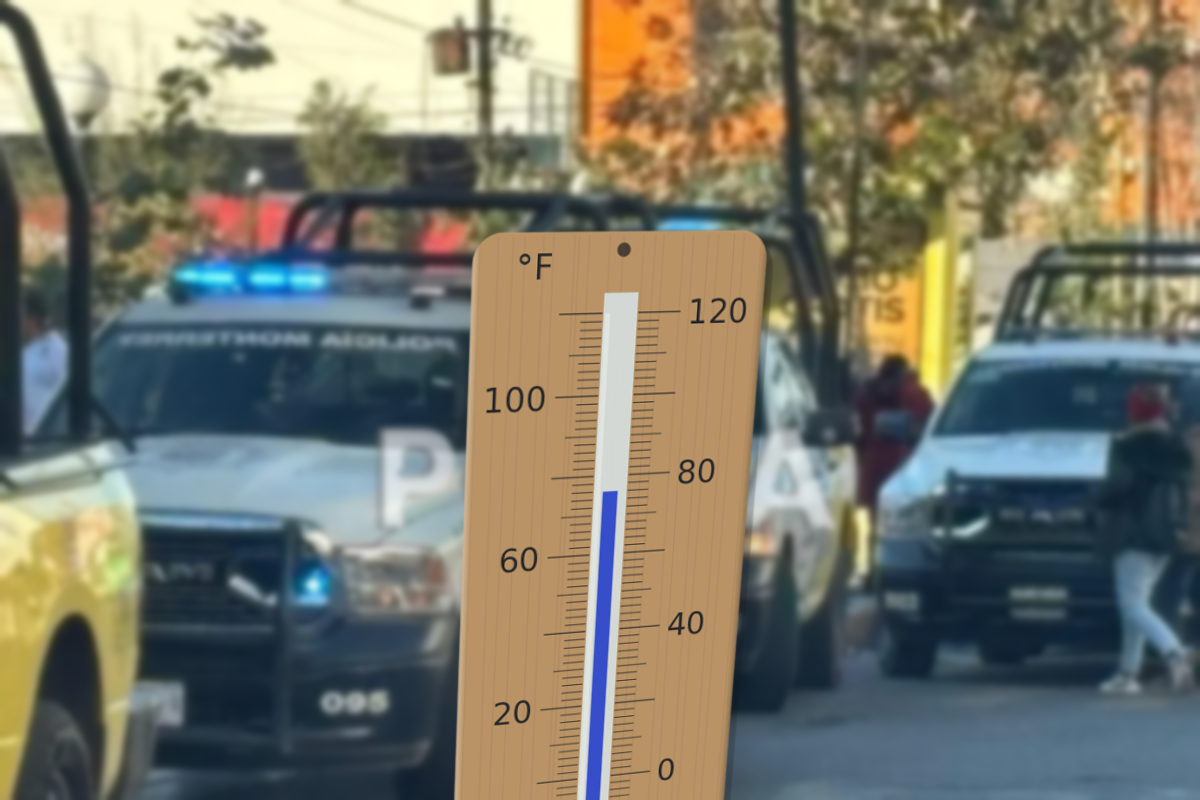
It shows value=76 unit=°F
